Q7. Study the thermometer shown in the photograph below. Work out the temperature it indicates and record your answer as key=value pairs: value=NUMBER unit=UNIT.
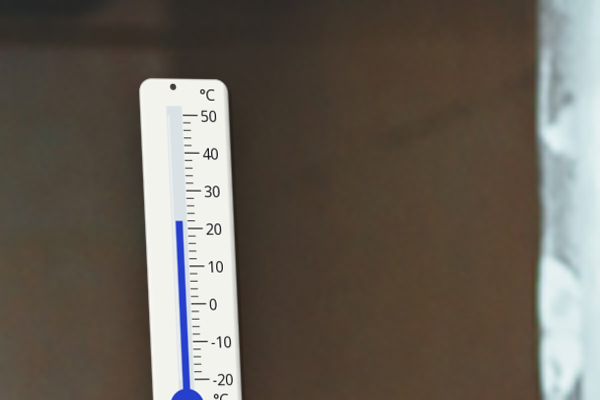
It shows value=22 unit=°C
